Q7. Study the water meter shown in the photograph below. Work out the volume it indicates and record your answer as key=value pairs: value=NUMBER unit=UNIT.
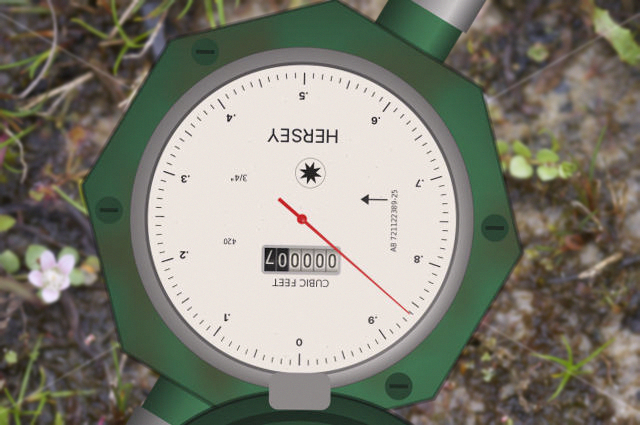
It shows value=6.86 unit=ft³
